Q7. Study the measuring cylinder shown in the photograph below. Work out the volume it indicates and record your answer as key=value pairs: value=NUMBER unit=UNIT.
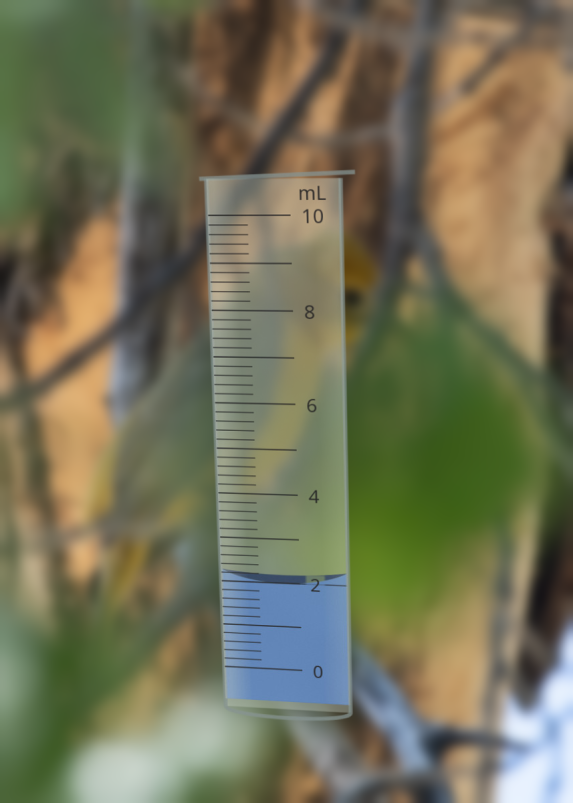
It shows value=2 unit=mL
